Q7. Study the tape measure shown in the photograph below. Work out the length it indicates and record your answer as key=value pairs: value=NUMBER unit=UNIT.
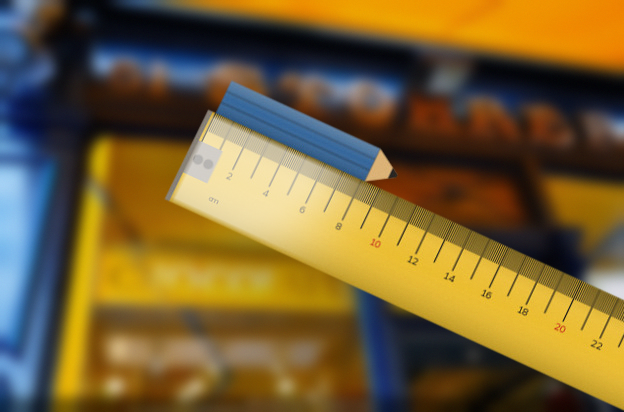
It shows value=9.5 unit=cm
